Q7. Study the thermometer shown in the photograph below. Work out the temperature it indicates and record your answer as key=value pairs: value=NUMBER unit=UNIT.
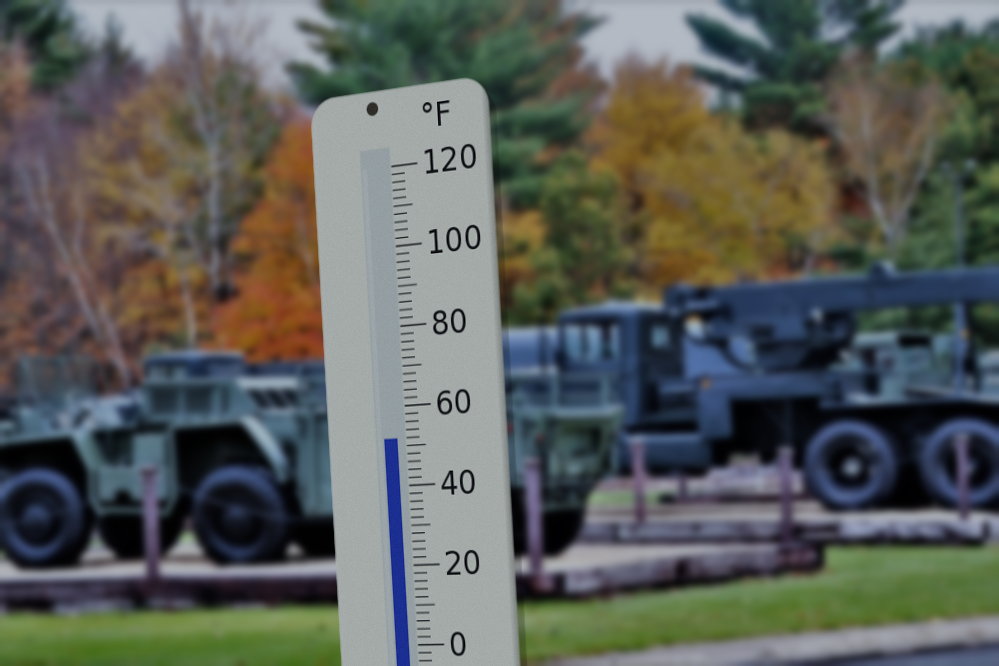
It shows value=52 unit=°F
